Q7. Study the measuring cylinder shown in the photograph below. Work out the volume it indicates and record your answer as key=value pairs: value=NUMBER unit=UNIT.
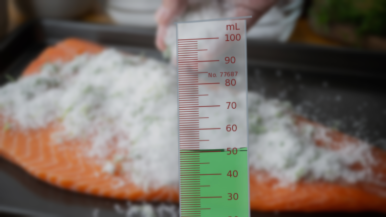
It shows value=50 unit=mL
